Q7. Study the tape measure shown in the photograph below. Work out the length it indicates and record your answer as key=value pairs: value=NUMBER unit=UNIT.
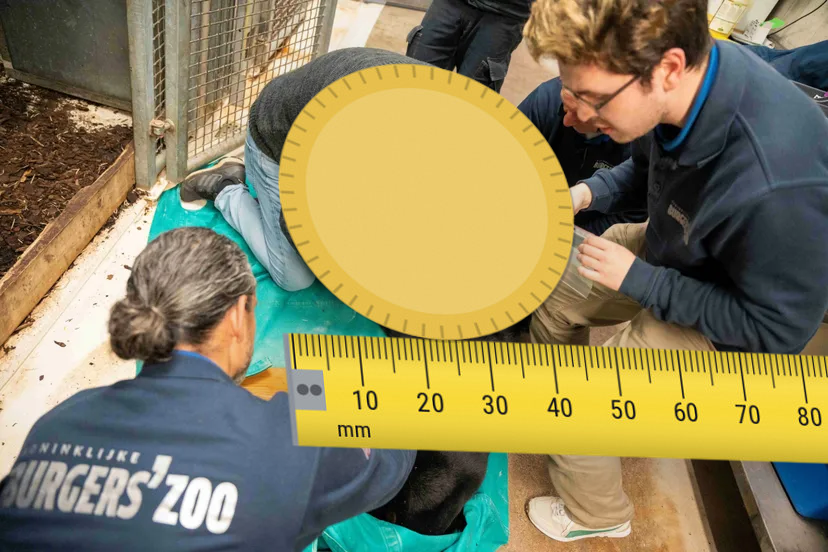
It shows value=46 unit=mm
